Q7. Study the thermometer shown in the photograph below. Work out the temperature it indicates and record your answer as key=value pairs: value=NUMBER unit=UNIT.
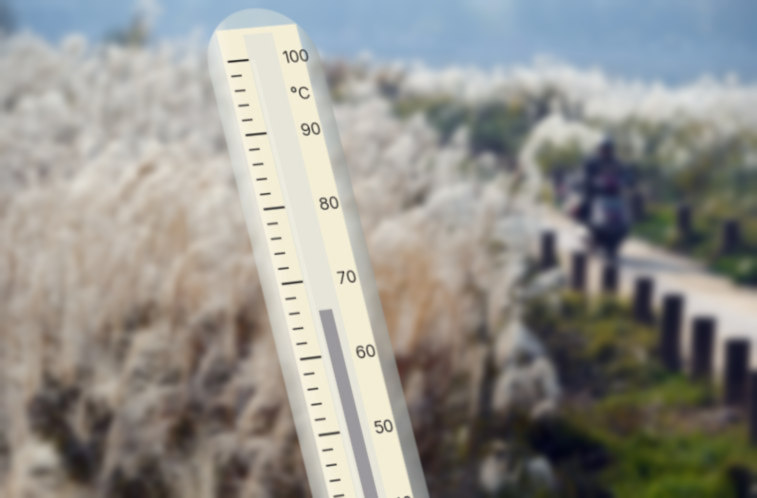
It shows value=66 unit=°C
